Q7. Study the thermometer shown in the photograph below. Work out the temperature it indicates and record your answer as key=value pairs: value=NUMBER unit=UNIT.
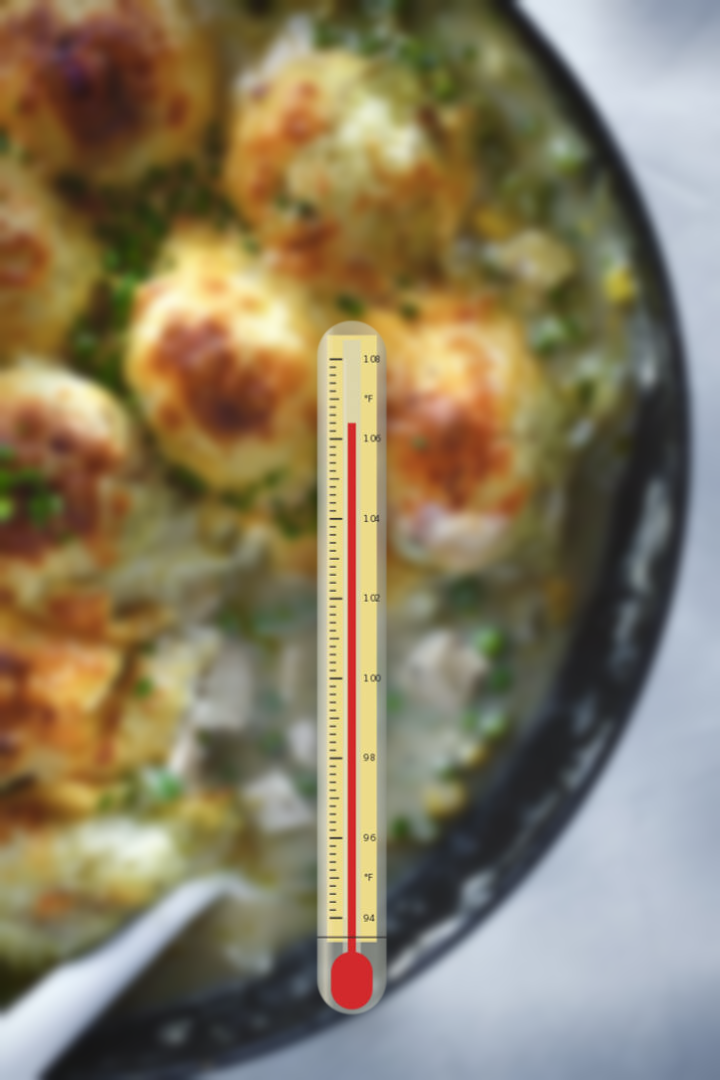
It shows value=106.4 unit=°F
